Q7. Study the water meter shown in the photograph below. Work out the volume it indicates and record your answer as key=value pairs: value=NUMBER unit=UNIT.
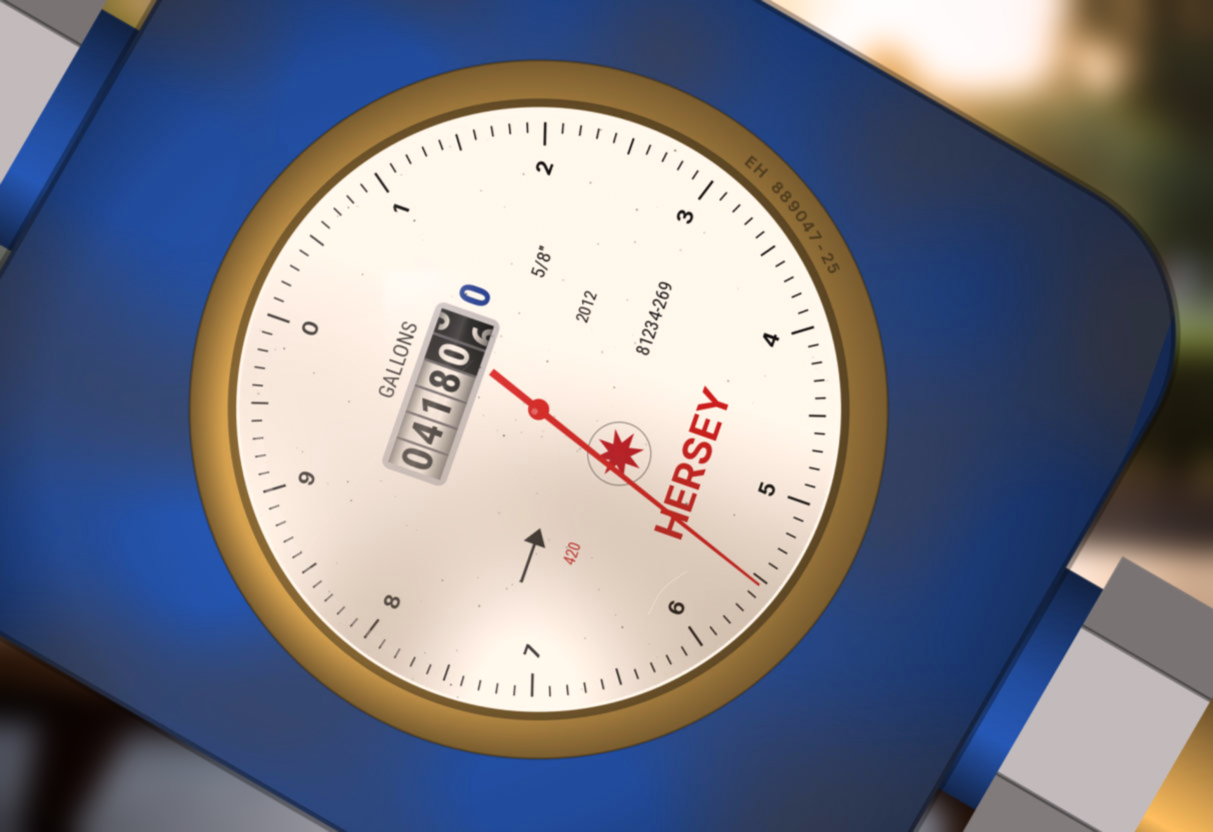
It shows value=418055.5 unit=gal
